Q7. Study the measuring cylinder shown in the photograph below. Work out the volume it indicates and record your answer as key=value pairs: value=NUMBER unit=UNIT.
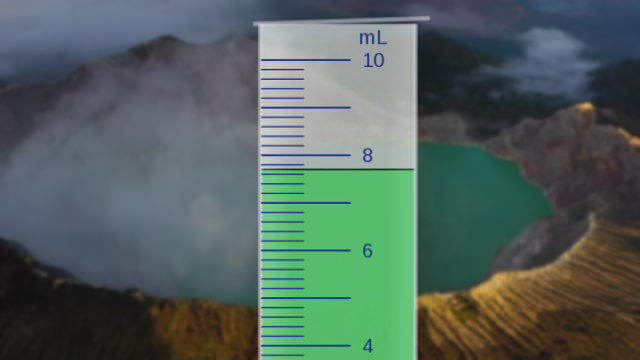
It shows value=7.7 unit=mL
